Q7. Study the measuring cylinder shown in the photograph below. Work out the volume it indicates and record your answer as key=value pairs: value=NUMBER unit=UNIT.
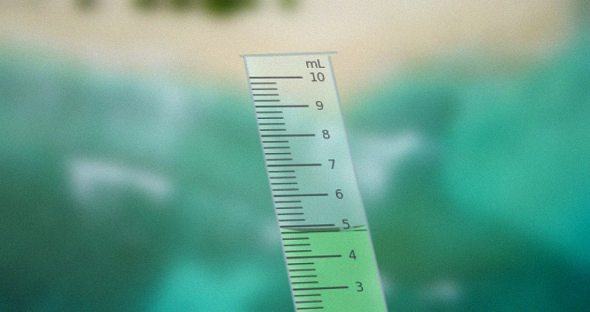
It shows value=4.8 unit=mL
